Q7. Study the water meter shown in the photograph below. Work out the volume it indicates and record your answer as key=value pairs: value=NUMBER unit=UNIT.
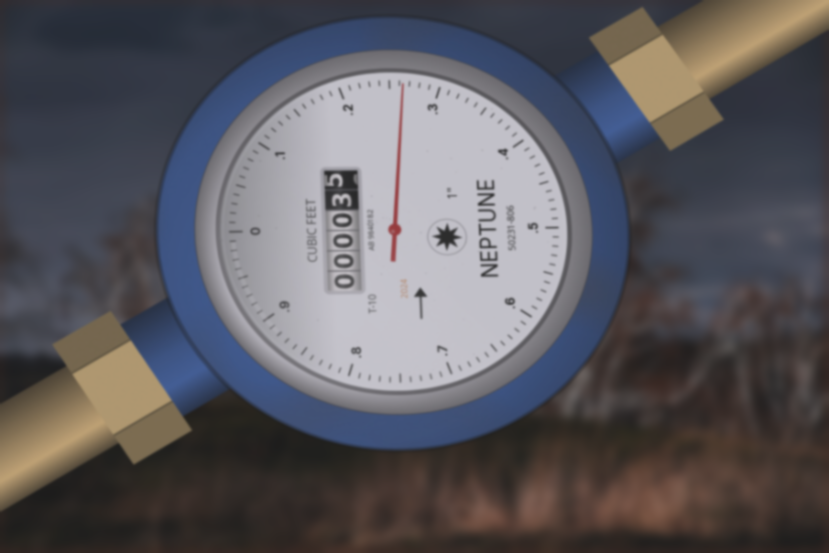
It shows value=35.26 unit=ft³
